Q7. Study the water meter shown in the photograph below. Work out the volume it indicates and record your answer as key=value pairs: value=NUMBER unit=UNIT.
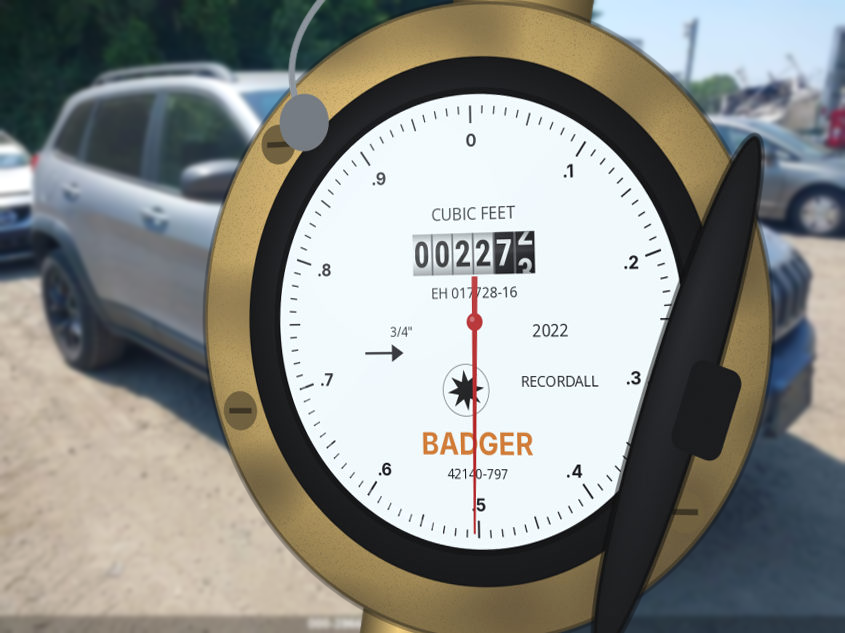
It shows value=2272.50 unit=ft³
